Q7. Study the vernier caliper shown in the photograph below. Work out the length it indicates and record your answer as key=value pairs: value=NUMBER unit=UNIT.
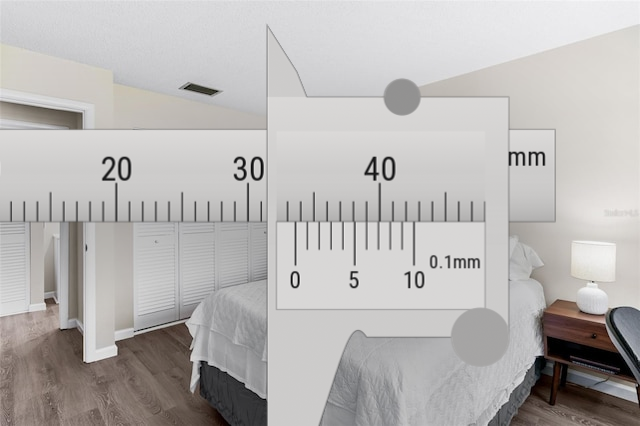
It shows value=33.6 unit=mm
